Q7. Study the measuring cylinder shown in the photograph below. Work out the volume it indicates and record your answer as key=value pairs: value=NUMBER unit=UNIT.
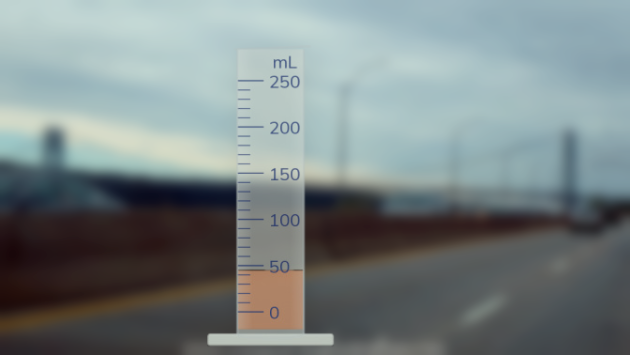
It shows value=45 unit=mL
